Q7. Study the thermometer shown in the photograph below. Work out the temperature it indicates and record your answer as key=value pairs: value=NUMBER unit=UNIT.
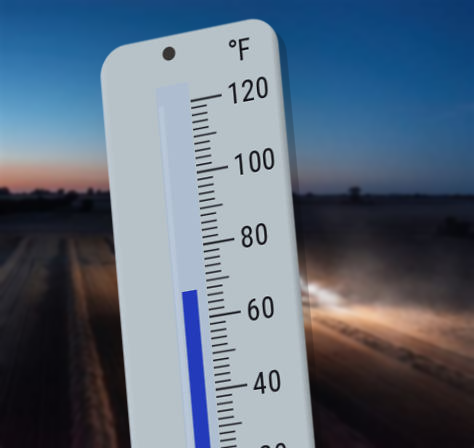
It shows value=68 unit=°F
